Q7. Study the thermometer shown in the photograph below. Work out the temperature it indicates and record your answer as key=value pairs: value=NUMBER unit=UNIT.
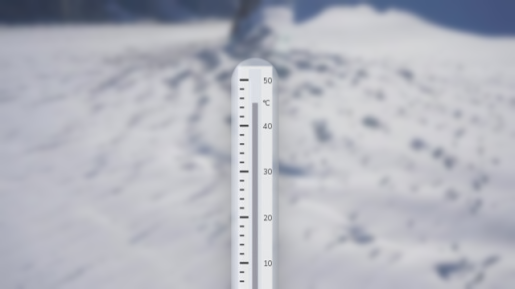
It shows value=45 unit=°C
